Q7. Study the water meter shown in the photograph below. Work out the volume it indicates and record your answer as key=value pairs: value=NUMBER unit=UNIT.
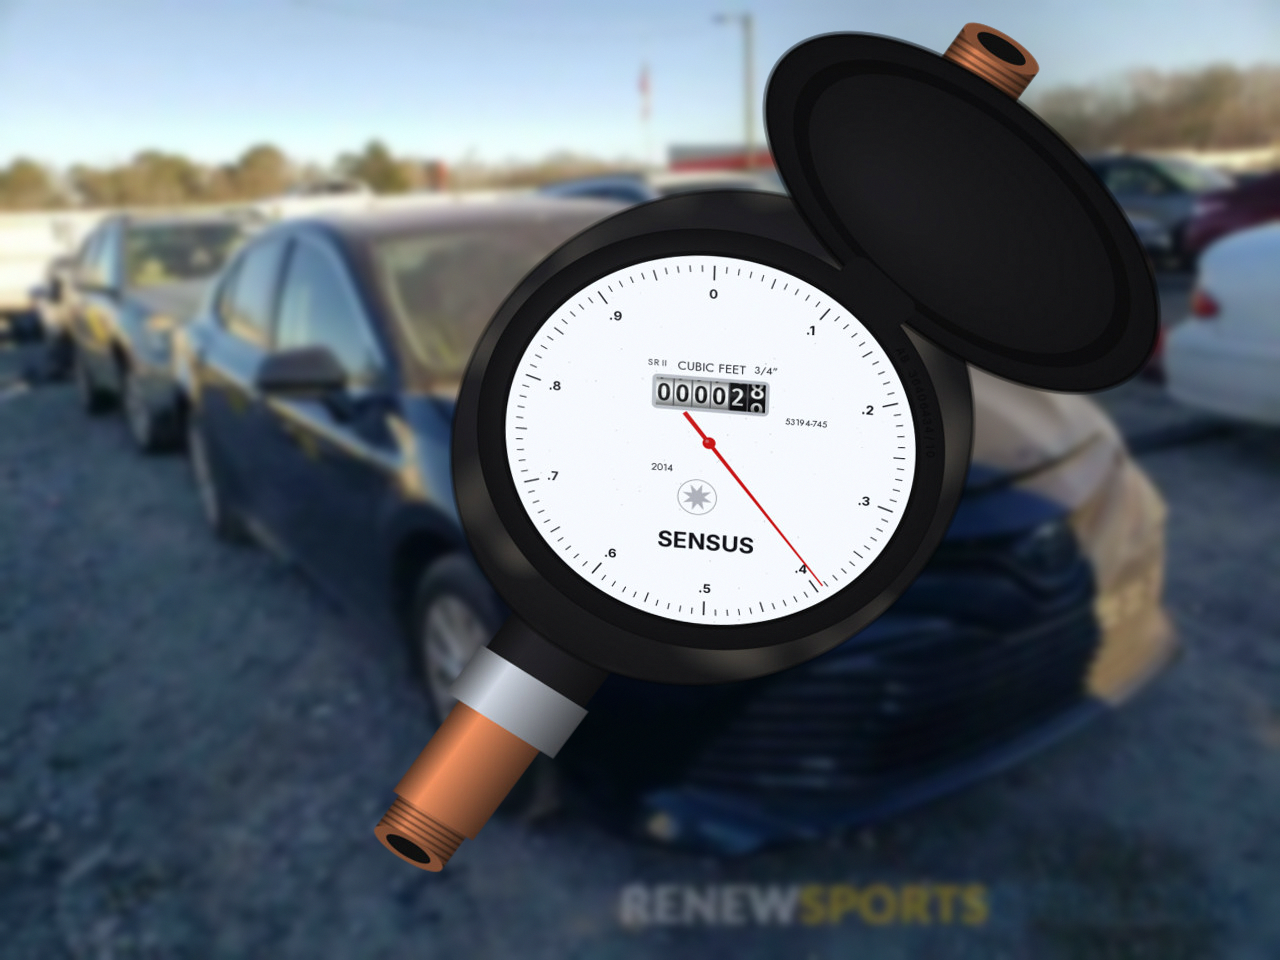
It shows value=28.39 unit=ft³
